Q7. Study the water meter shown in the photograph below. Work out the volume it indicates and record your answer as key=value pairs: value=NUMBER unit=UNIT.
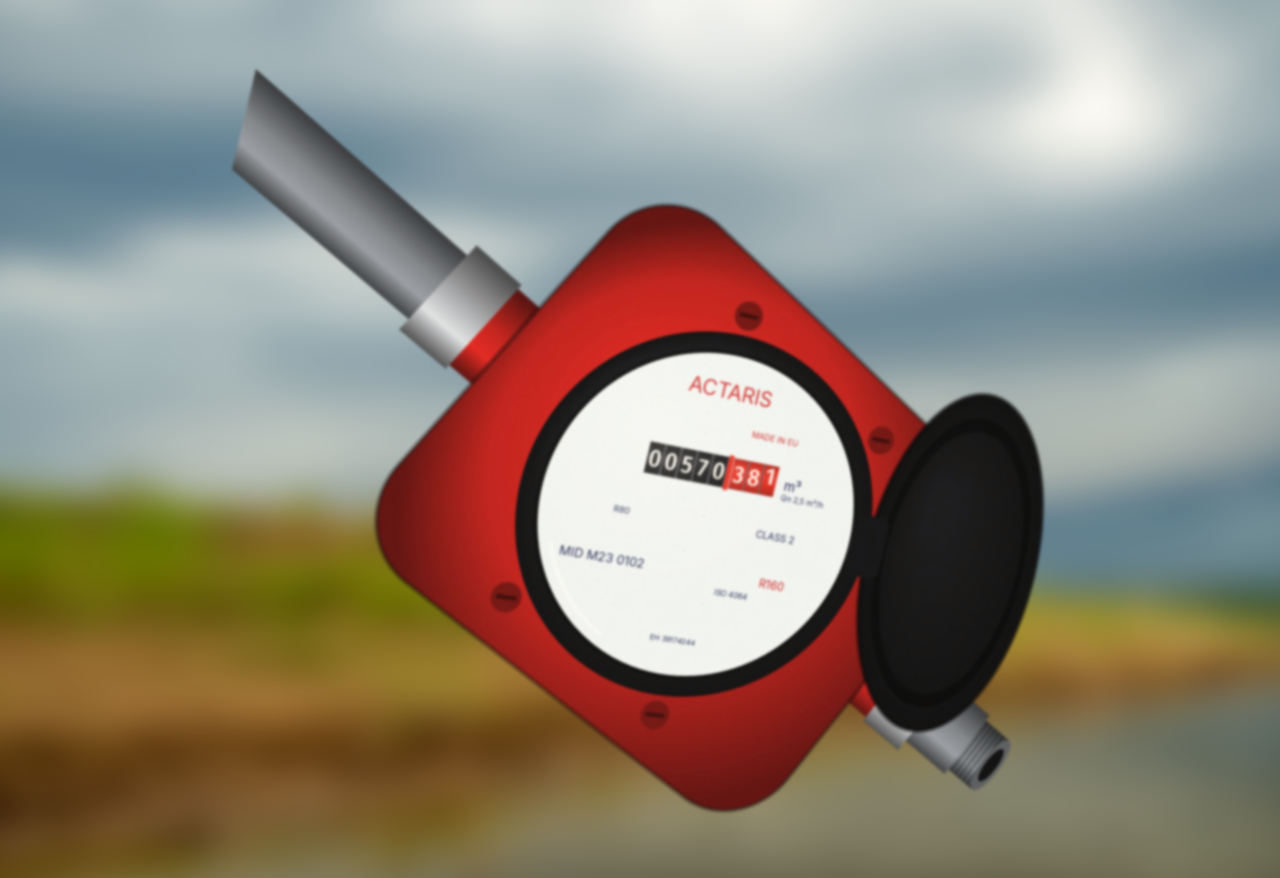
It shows value=570.381 unit=m³
